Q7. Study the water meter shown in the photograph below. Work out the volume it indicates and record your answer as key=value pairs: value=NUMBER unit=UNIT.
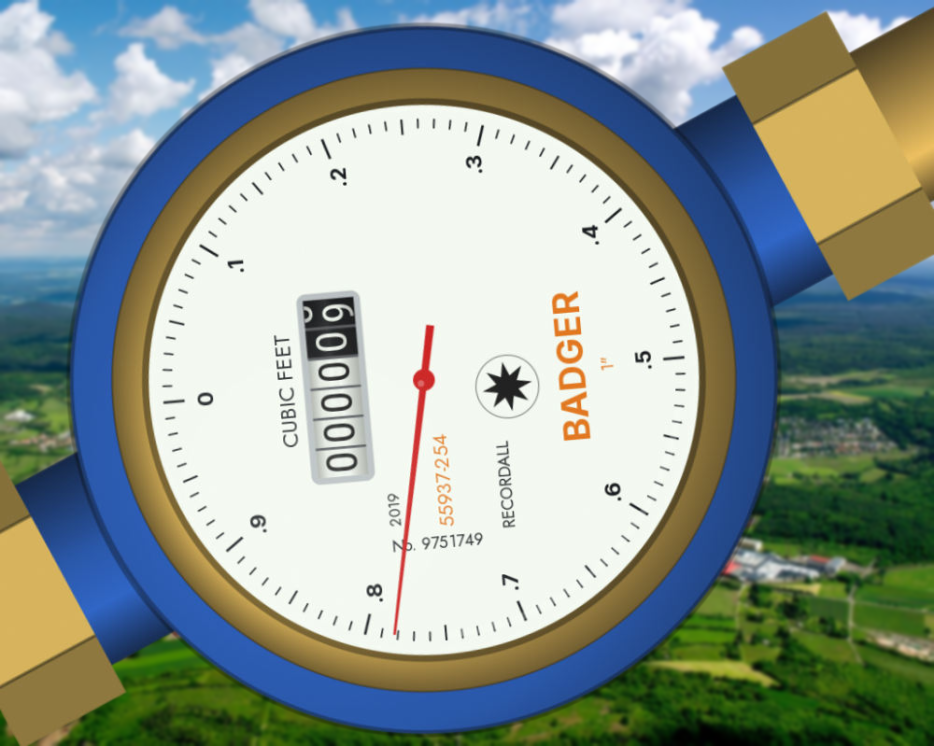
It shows value=8.78 unit=ft³
